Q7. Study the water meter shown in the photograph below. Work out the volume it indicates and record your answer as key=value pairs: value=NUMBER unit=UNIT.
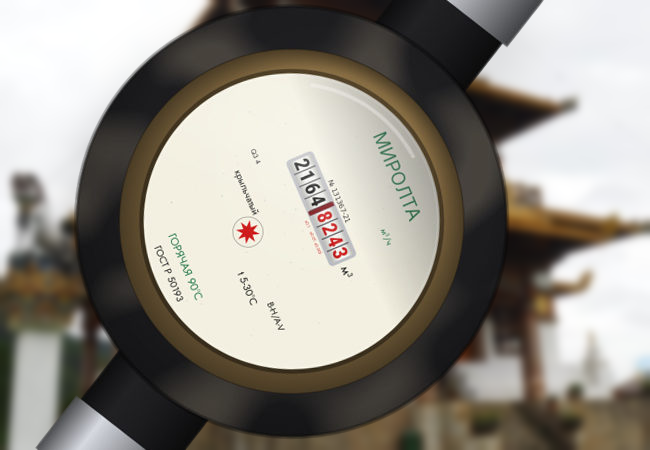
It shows value=2164.8243 unit=m³
